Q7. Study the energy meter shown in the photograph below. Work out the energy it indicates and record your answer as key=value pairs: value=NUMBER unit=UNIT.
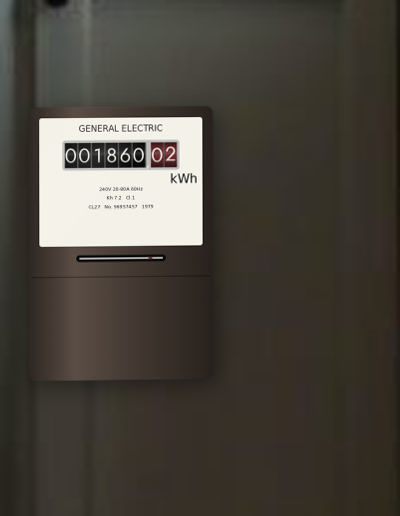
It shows value=1860.02 unit=kWh
